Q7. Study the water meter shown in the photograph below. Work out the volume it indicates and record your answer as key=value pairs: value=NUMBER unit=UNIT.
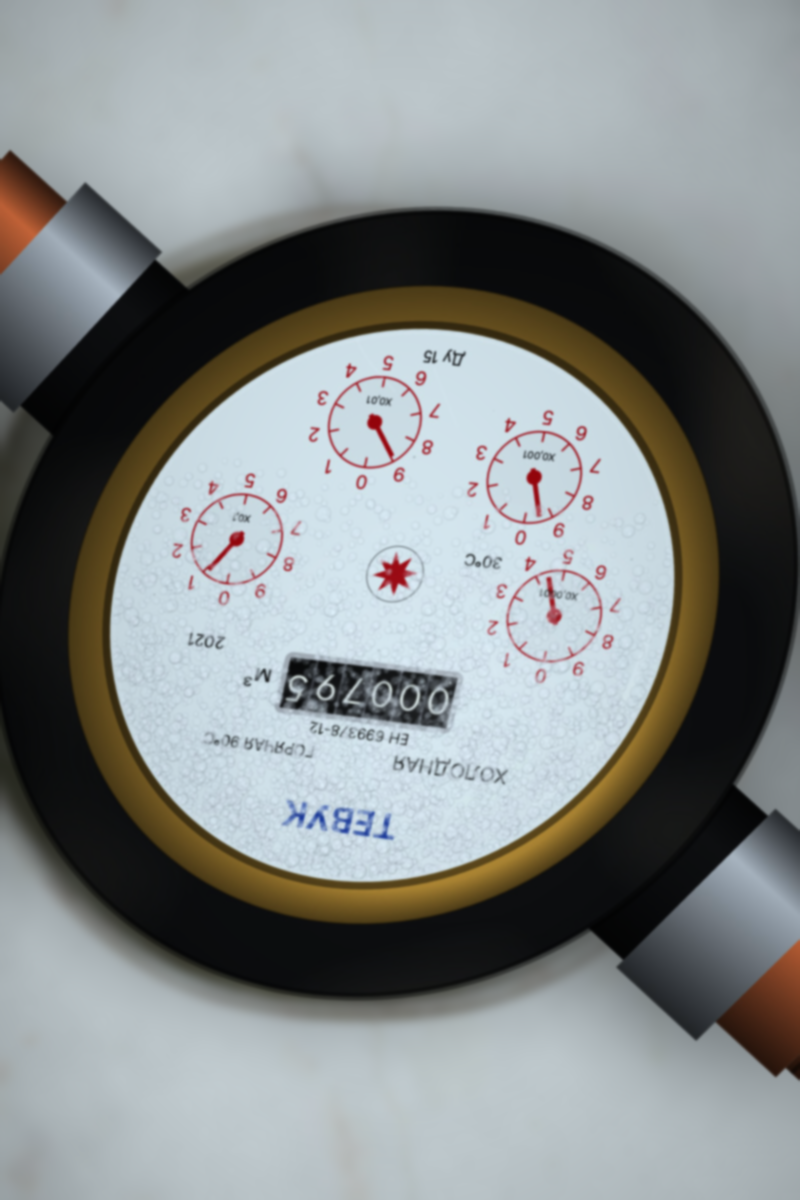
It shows value=795.0894 unit=m³
